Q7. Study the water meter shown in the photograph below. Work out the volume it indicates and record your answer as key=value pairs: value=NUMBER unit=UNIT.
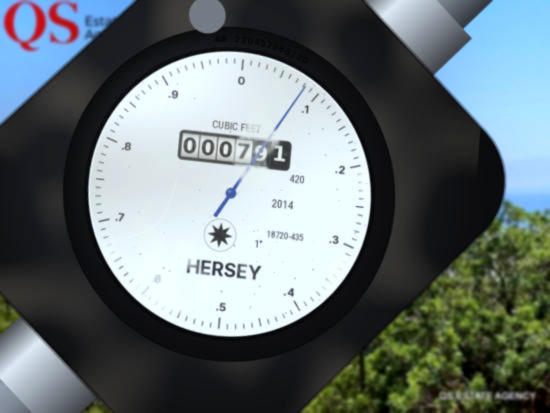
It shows value=791.08 unit=ft³
